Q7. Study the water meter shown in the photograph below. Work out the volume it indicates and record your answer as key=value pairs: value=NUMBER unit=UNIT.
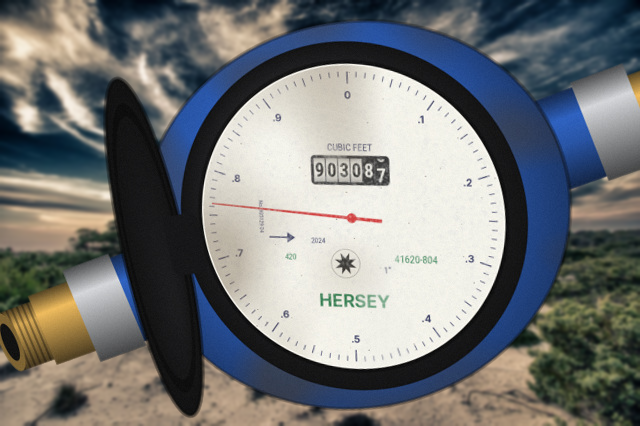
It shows value=903086.76 unit=ft³
